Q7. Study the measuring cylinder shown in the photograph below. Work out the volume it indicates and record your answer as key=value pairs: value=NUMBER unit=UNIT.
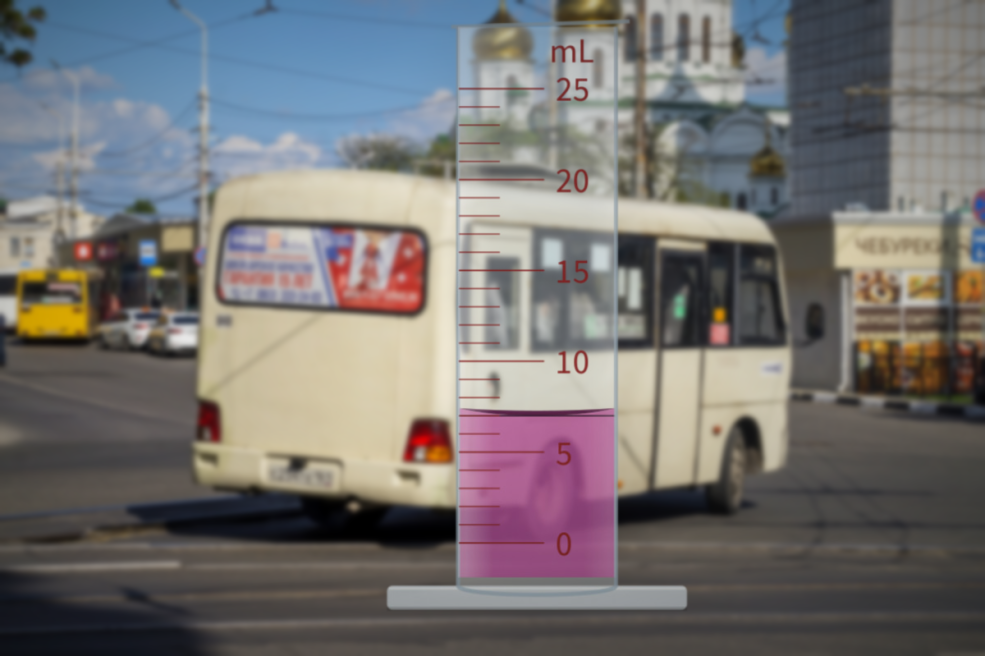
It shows value=7 unit=mL
